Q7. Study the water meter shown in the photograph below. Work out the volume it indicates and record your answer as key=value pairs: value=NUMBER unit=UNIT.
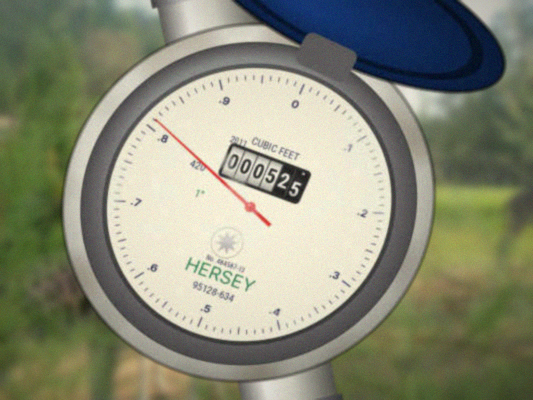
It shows value=524.81 unit=ft³
